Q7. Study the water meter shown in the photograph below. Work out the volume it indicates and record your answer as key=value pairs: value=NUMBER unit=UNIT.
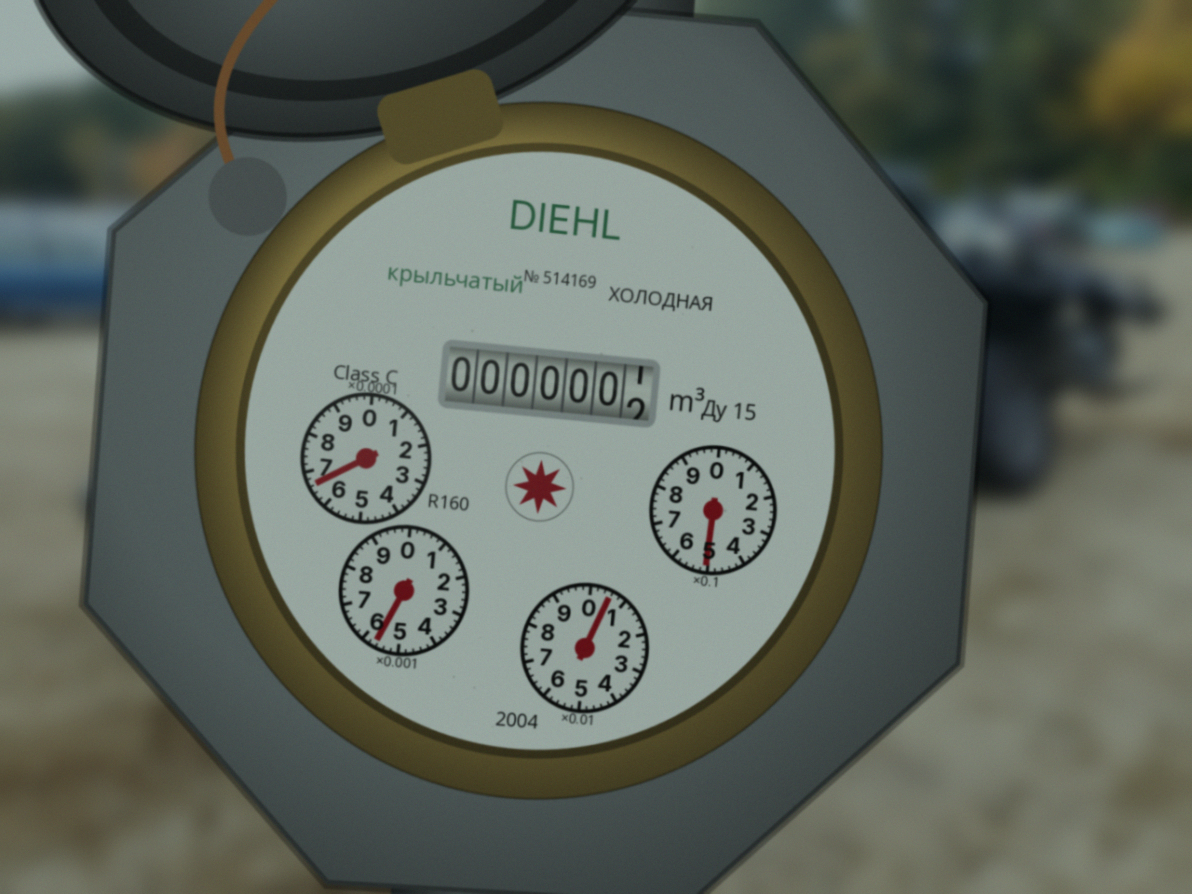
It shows value=1.5056 unit=m³
